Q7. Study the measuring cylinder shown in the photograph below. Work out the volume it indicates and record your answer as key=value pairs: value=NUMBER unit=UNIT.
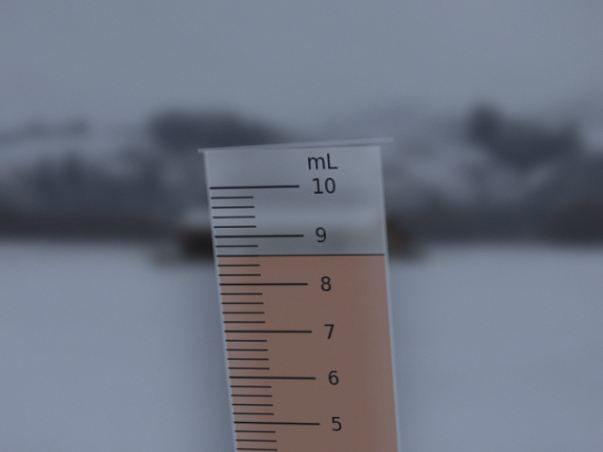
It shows value=8.6 unit=mL
